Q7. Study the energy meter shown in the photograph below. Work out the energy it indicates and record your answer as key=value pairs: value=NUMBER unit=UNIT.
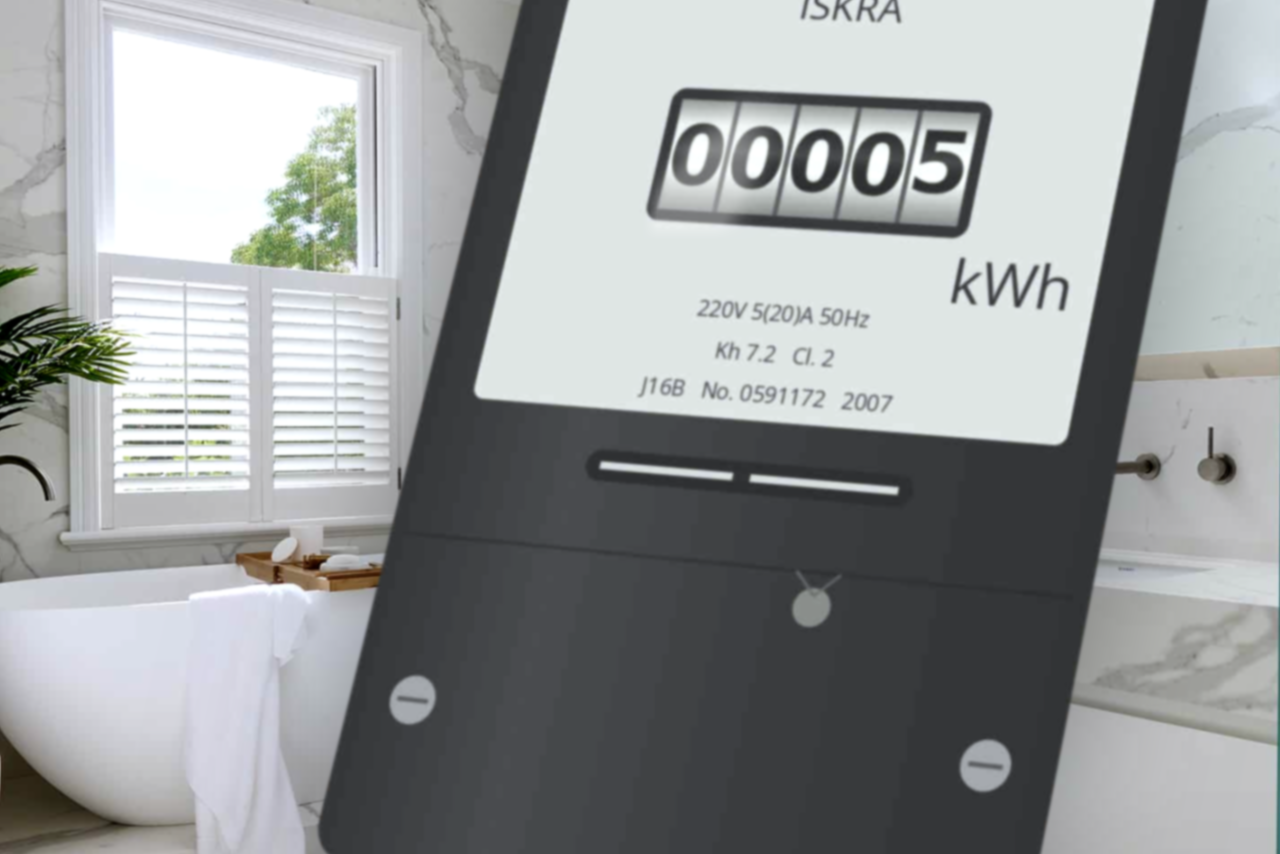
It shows value=5 unit=kWh
